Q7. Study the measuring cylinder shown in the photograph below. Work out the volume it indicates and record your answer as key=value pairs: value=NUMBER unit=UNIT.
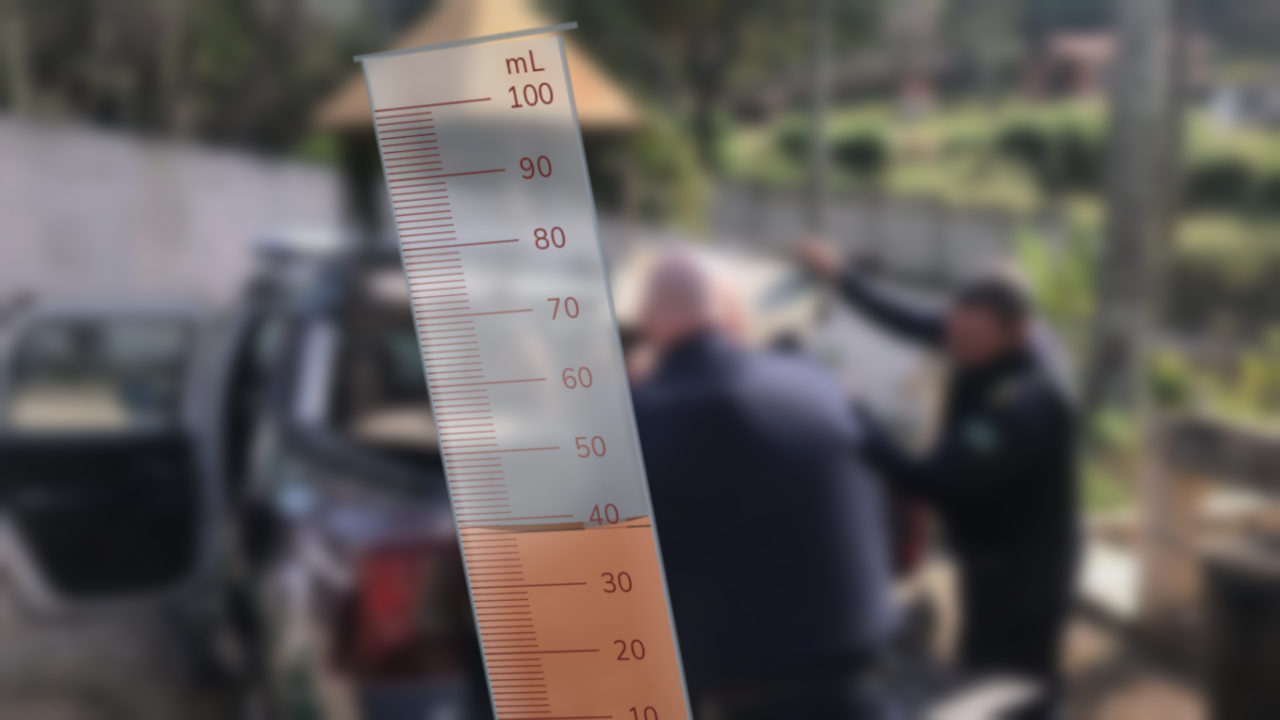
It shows value=38 unit=mL
